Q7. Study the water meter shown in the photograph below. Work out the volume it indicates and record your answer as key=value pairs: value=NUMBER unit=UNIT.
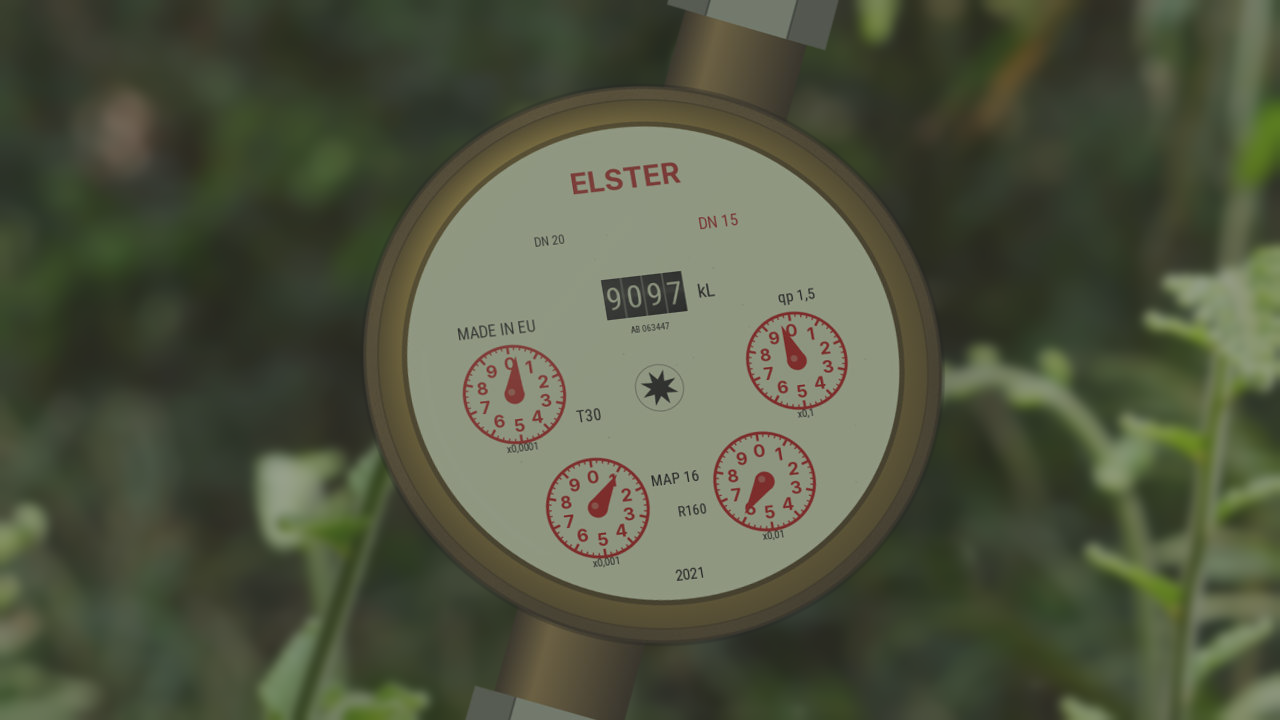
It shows value=9096.9610 unit=kL
